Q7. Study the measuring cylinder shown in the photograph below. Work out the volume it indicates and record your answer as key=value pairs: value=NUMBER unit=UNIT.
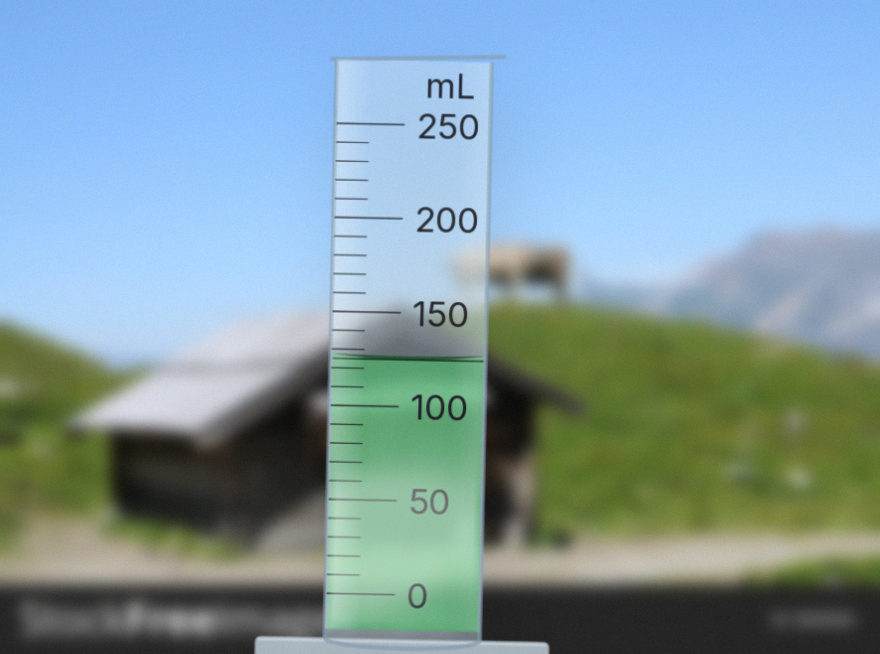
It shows value=125 unit=mL
